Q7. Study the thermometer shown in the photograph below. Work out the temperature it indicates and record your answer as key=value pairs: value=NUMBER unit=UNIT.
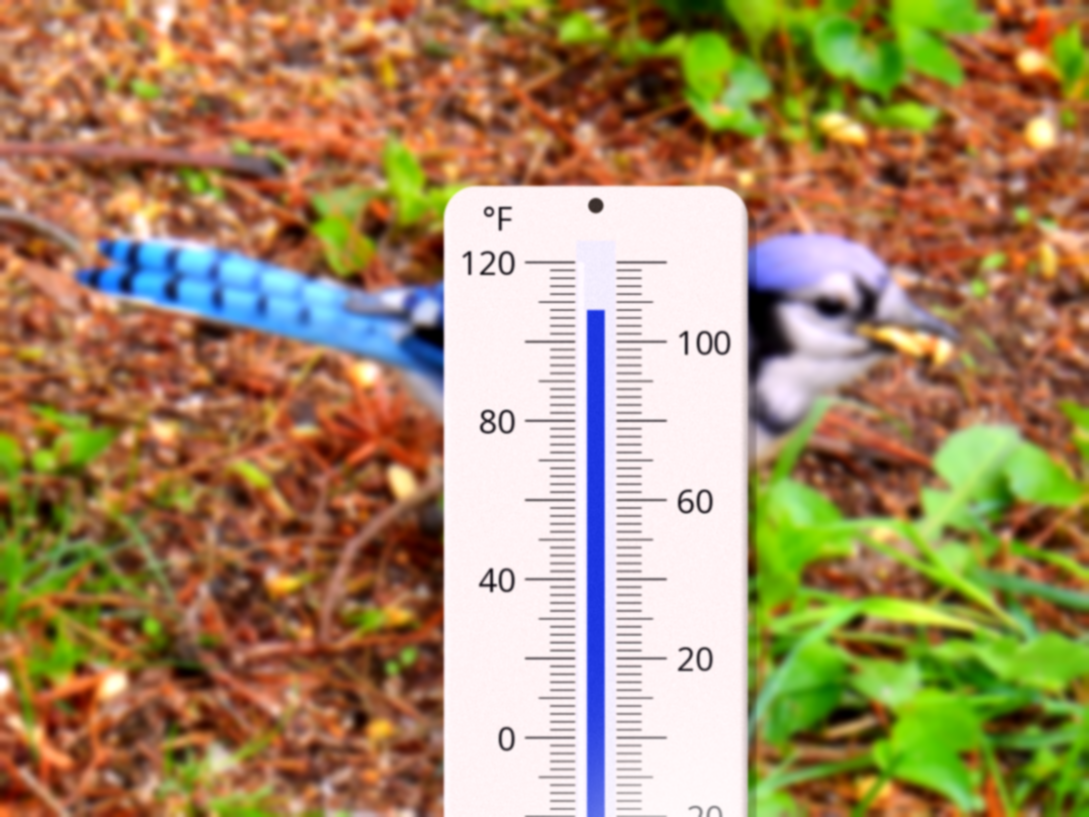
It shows value=108 unit=°F
